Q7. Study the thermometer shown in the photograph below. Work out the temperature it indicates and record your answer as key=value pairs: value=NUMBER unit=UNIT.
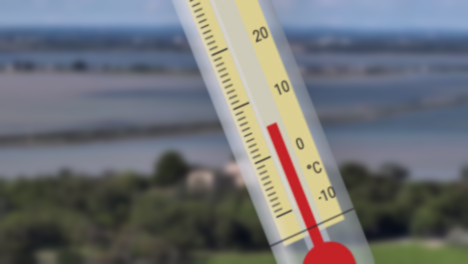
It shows value=5 unit=°C
